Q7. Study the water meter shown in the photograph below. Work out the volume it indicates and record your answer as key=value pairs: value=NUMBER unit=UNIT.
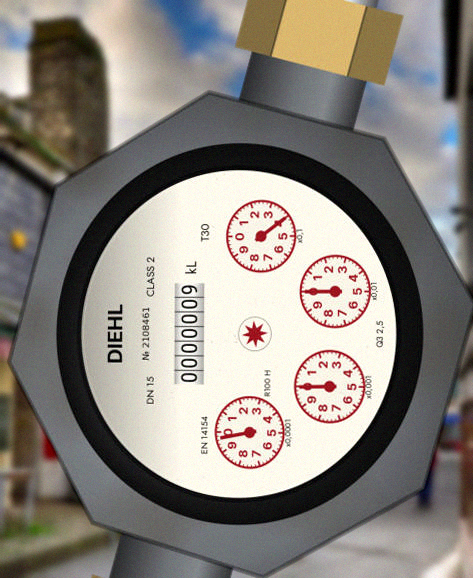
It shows value=9.3999 unit=kL
